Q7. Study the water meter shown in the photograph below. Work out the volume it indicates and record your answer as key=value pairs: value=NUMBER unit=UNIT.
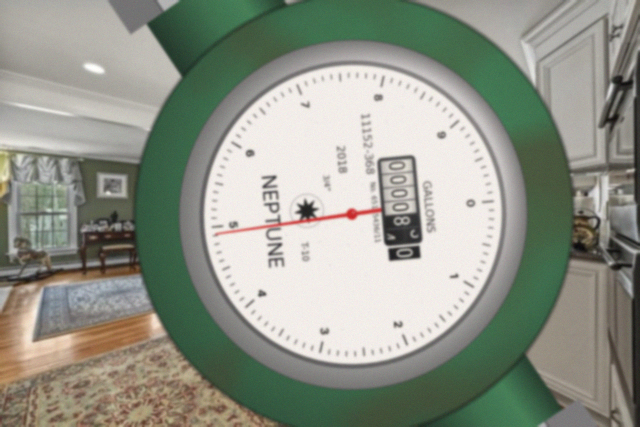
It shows value=834.9 unit=gal
